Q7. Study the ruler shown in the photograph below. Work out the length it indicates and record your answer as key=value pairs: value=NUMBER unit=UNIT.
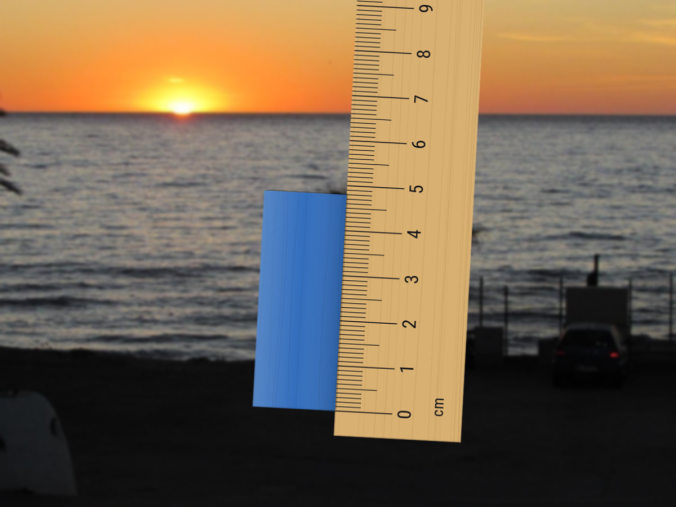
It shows value=4.8 unit=cm
